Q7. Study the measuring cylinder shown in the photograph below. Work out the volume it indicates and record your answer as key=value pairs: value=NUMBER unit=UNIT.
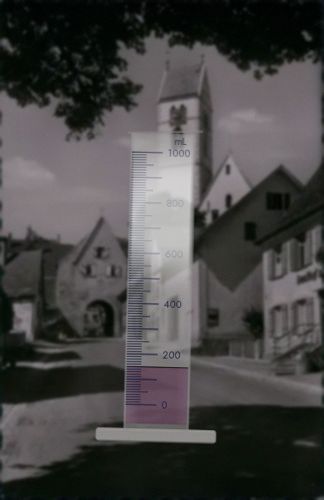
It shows value=150 unit=mL
